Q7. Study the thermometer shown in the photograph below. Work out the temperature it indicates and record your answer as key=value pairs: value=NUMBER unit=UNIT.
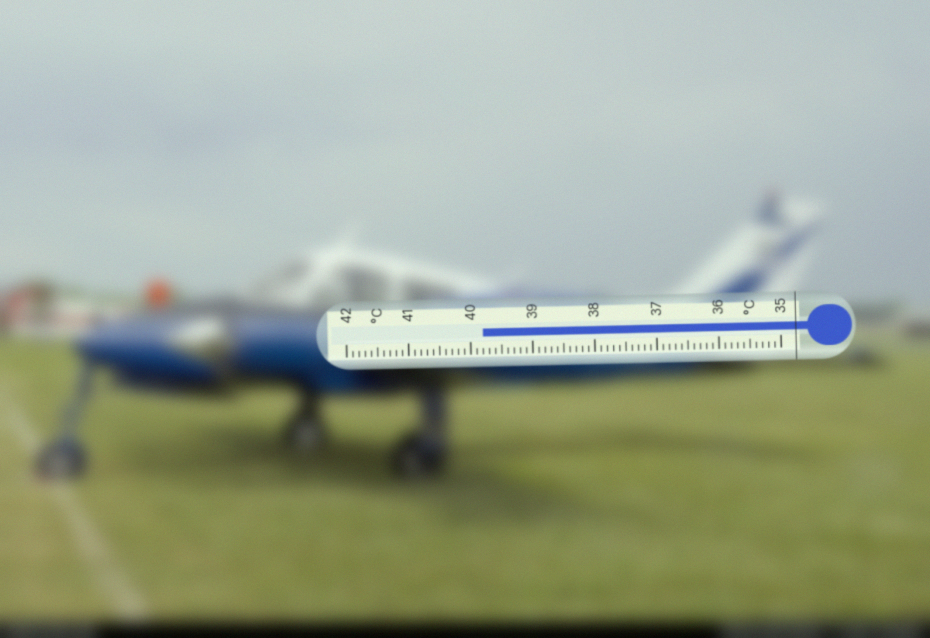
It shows value=39.8 unit=°C
